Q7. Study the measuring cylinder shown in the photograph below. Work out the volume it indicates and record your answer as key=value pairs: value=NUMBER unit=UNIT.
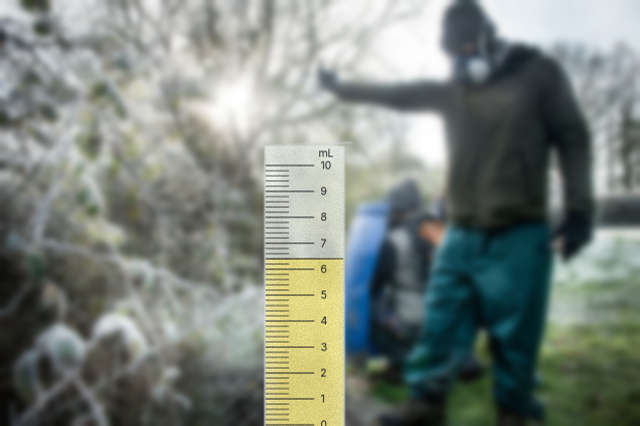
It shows value=6.4 unit=mL
